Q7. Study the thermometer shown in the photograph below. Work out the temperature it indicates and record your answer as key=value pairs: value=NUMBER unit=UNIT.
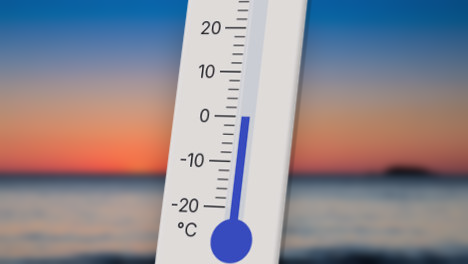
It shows value=0 unit=°C
